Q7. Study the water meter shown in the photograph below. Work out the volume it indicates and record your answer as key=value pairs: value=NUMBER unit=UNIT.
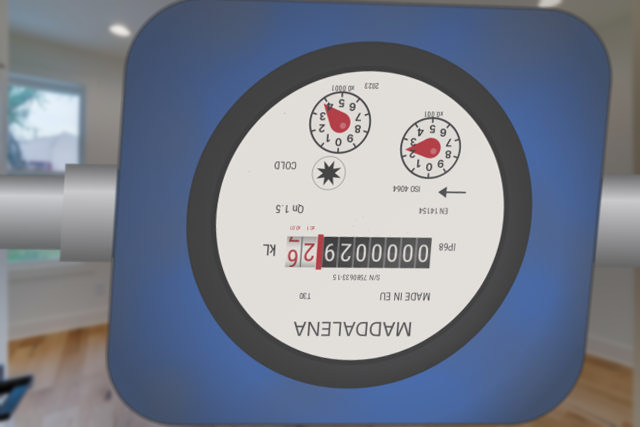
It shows value=29.2623 unit=kL
